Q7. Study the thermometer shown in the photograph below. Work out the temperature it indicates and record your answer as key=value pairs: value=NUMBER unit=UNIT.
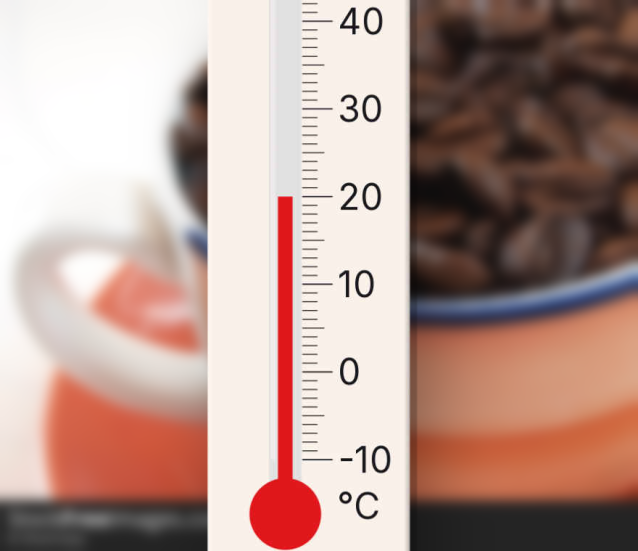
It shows value=20 unit=°C
